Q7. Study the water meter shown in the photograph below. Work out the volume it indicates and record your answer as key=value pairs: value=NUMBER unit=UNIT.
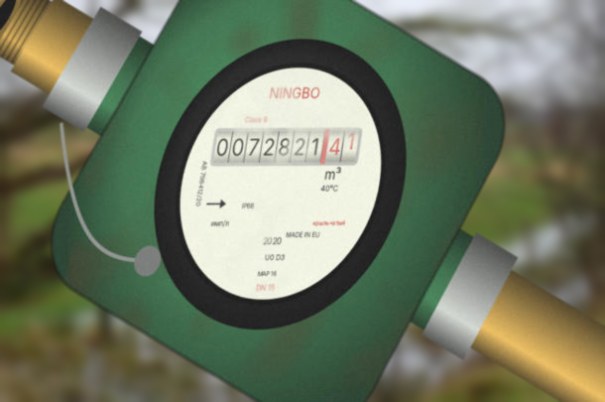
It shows value=72821.41 unit=m³
